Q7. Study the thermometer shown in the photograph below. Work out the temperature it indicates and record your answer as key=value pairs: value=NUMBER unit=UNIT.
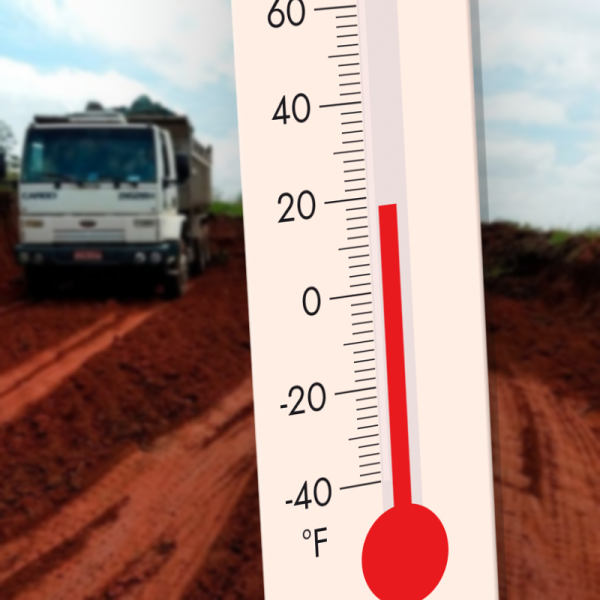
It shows value=18 unit=°F
